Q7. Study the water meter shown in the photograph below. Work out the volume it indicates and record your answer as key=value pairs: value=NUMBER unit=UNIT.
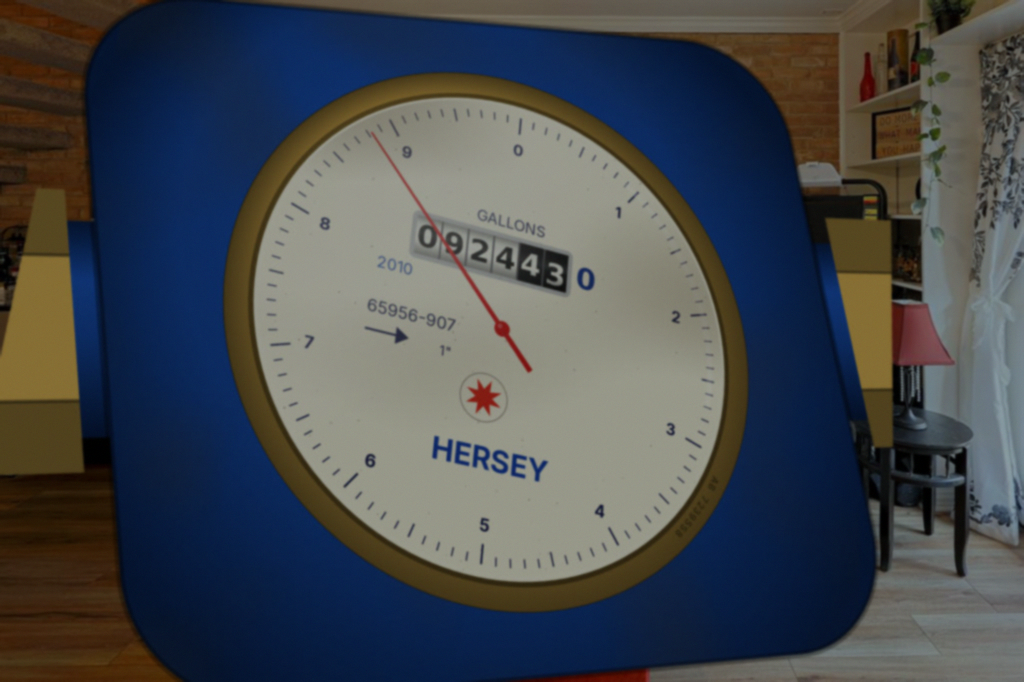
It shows value=924428.8 unit=gal
